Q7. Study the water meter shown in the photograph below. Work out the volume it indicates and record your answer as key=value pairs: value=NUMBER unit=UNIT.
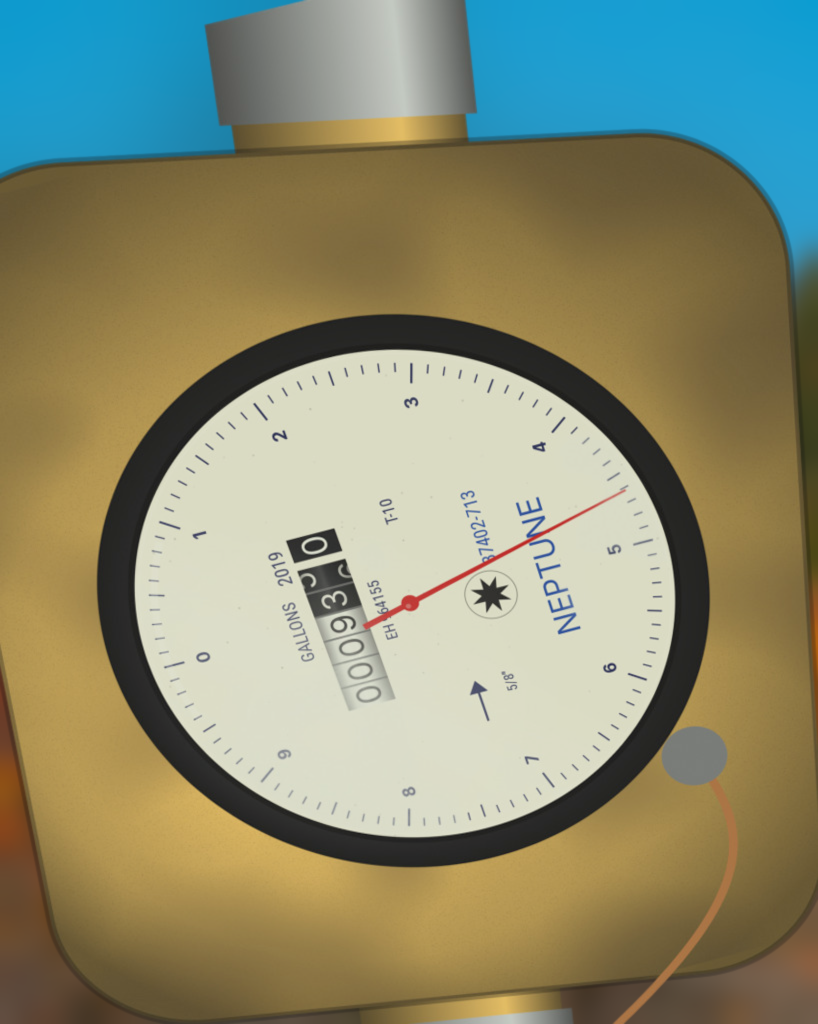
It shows value=9354.6 unit=gal
